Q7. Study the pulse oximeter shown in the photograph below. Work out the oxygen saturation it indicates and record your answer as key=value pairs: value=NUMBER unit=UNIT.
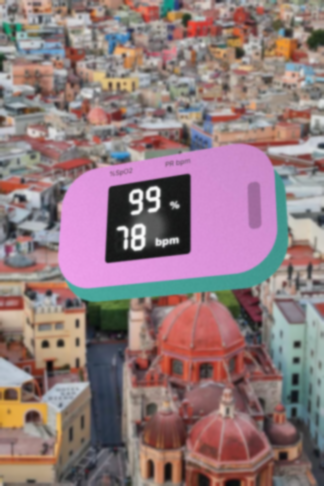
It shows value=99 unit=%
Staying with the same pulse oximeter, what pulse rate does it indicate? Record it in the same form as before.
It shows value=78 unit=bpm
